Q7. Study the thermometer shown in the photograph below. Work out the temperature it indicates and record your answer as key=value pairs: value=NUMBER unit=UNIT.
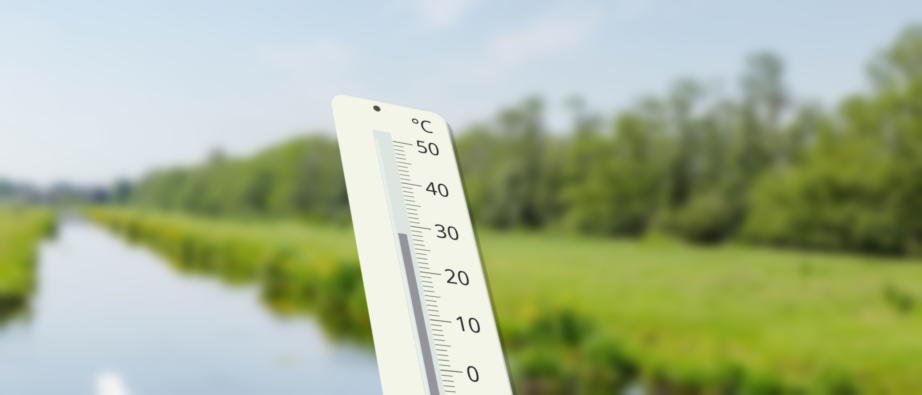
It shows value=28 unit=°C
